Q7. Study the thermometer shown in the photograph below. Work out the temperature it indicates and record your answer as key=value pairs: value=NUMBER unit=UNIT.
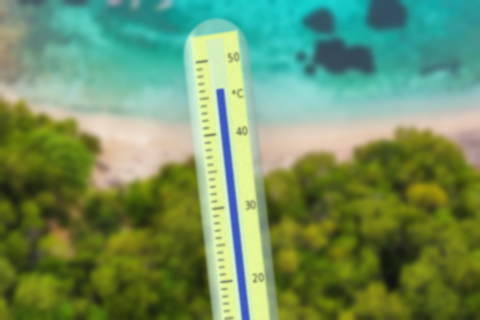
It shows value=46 unit=°C
